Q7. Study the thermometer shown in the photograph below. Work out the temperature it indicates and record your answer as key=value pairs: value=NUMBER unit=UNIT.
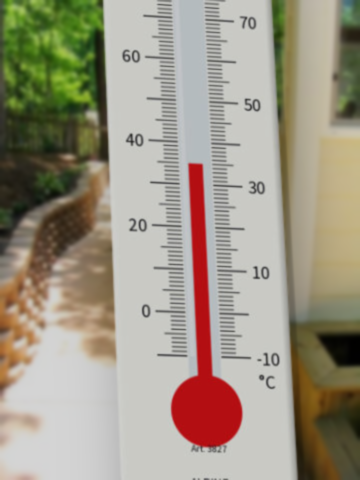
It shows value=35 unit=°C
